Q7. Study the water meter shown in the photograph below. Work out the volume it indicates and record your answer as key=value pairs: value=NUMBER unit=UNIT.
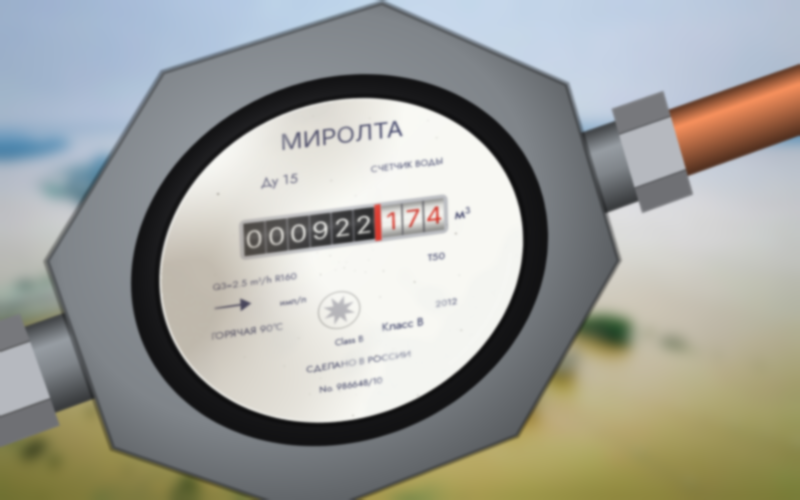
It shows value=922.174 unit=m³
